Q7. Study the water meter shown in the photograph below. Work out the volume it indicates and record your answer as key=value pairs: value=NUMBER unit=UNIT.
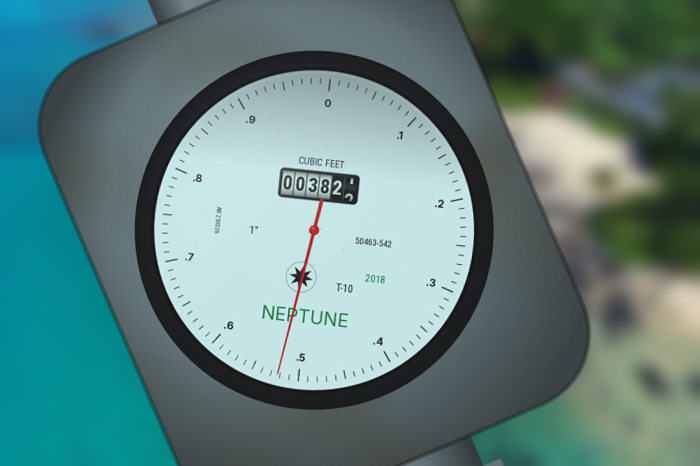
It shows value=3821.52 unit=ft³
